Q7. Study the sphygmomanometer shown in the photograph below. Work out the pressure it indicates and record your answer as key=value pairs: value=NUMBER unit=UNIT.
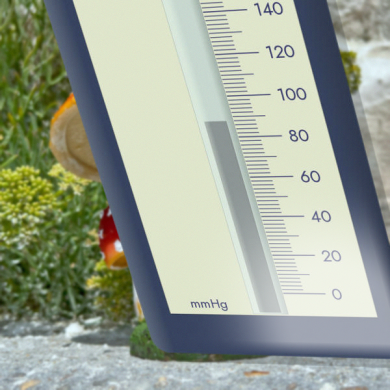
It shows value=88 unit=mmHg
